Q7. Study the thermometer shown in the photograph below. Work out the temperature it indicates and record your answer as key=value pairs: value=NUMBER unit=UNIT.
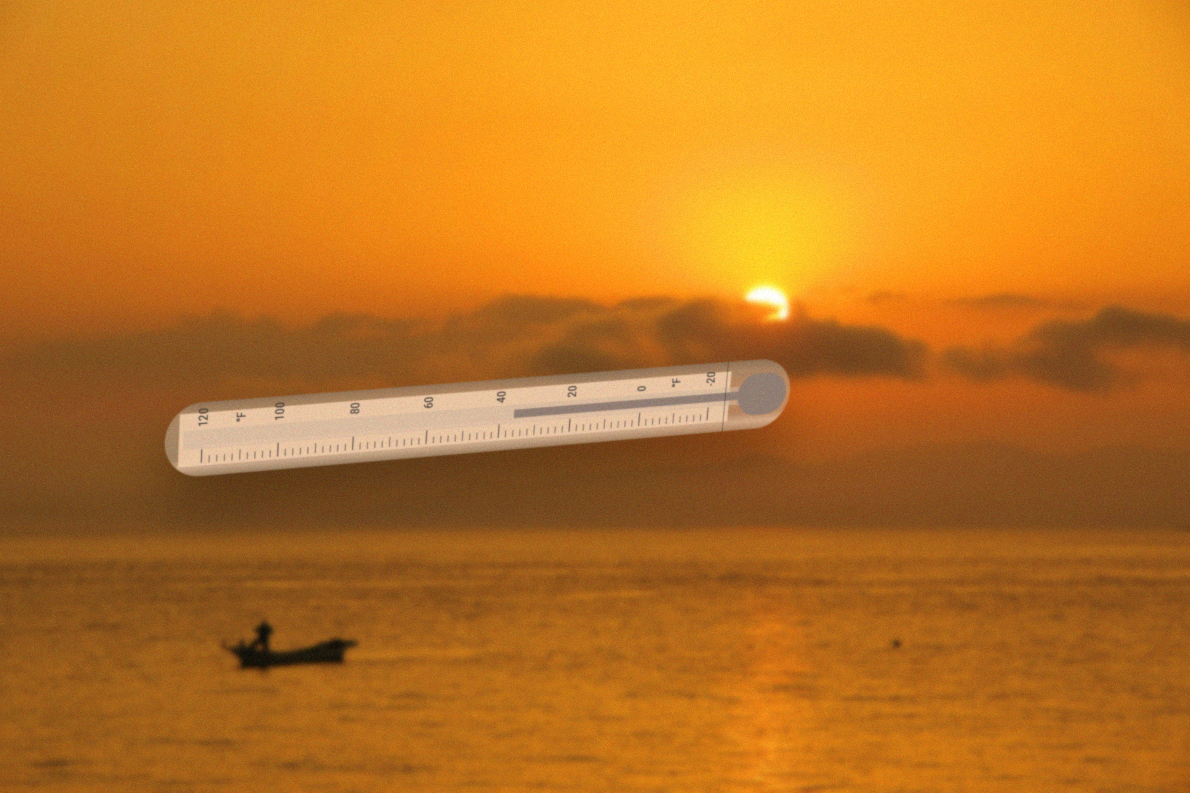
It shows value=36 unit=°F
